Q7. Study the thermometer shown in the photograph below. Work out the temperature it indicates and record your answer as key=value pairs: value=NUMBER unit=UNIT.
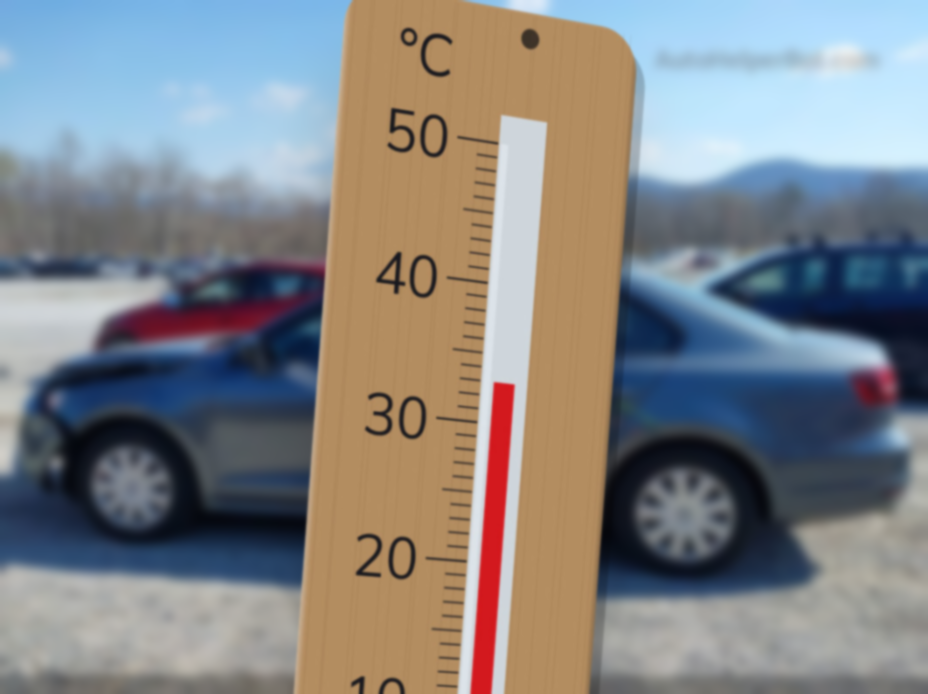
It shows value=33 unit=°C
